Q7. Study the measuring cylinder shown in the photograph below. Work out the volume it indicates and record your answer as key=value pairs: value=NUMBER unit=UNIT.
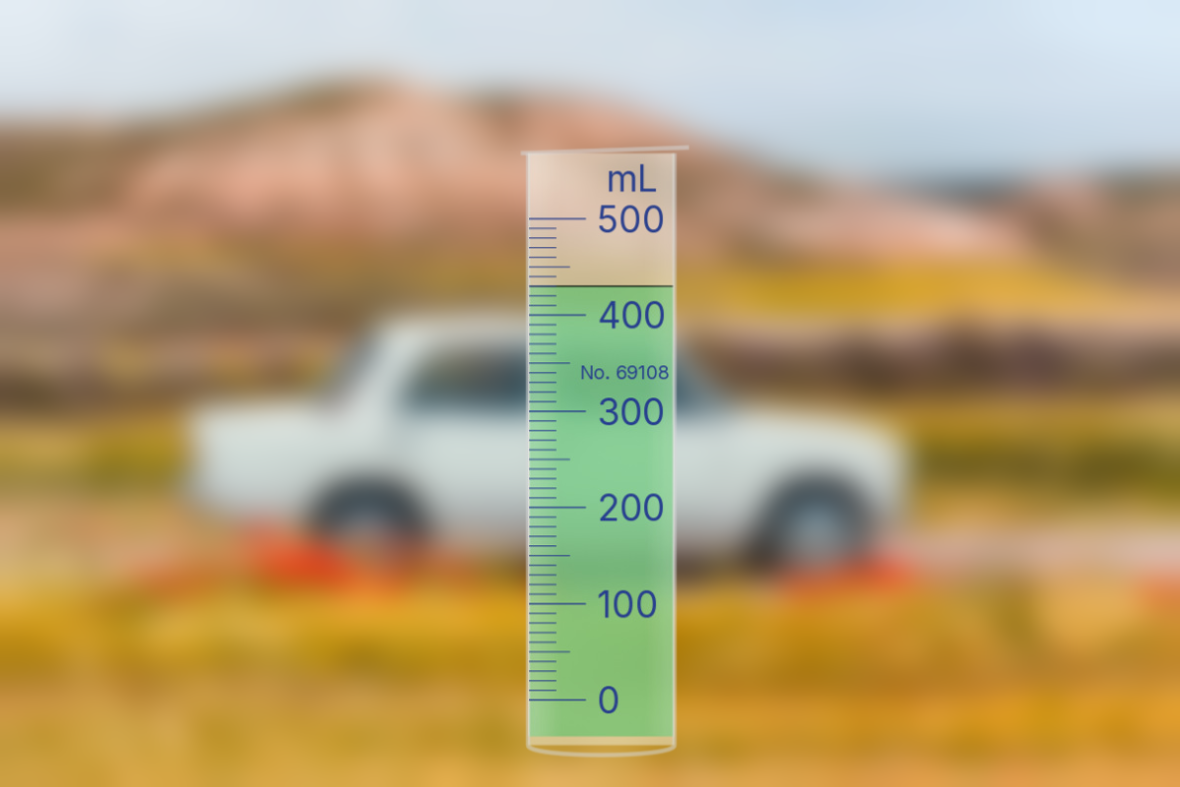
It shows value=430 unit=mL
